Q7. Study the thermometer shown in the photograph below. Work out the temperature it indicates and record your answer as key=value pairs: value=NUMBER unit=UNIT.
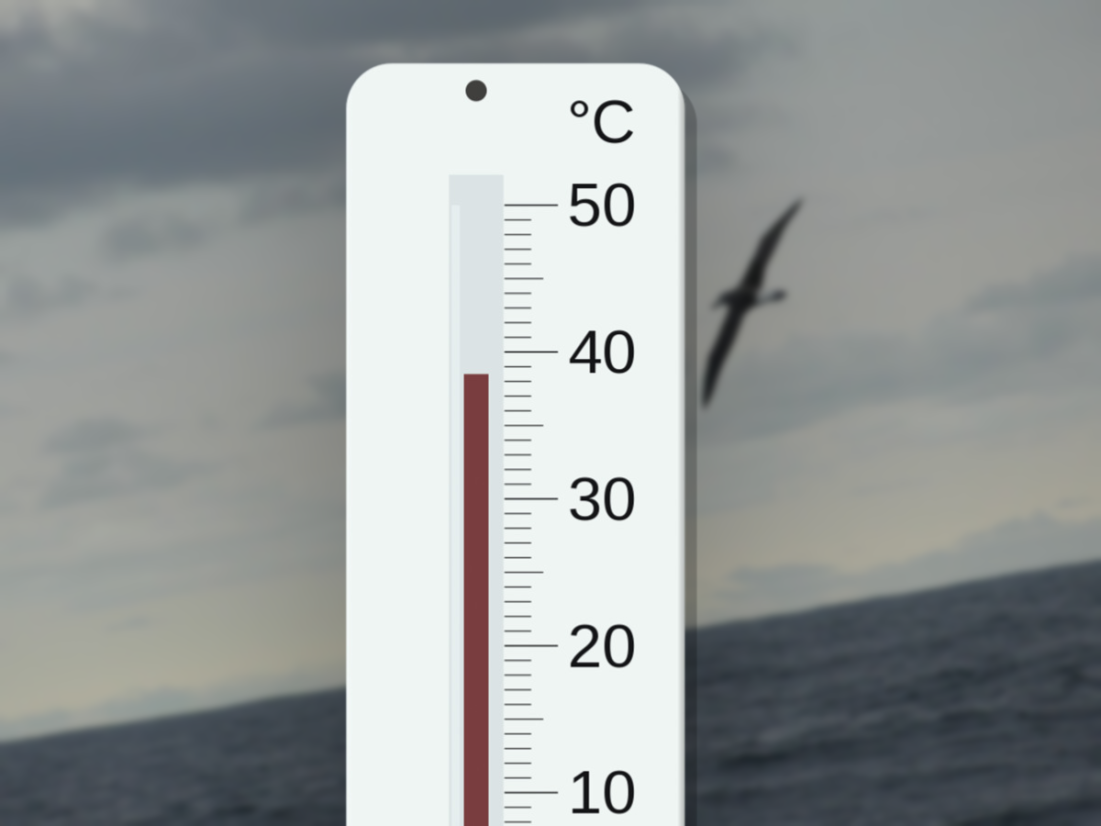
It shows value=38.5 unit=°C
